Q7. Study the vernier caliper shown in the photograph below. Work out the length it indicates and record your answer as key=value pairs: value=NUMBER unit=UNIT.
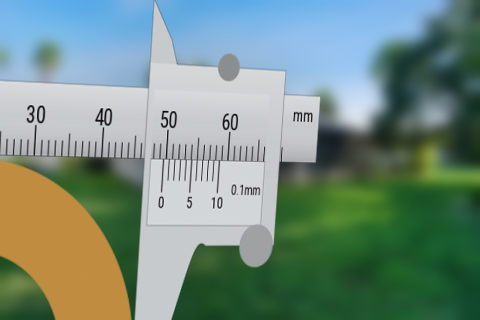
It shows value=49.6 unit=mm
